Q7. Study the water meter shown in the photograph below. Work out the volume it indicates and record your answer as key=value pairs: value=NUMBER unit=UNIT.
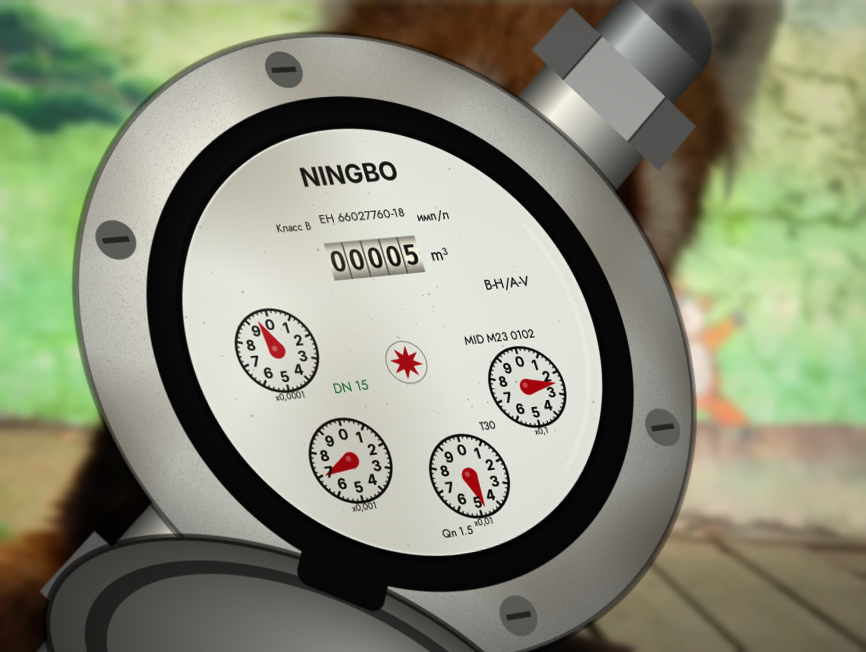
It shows value=5.2469 unit=m³
